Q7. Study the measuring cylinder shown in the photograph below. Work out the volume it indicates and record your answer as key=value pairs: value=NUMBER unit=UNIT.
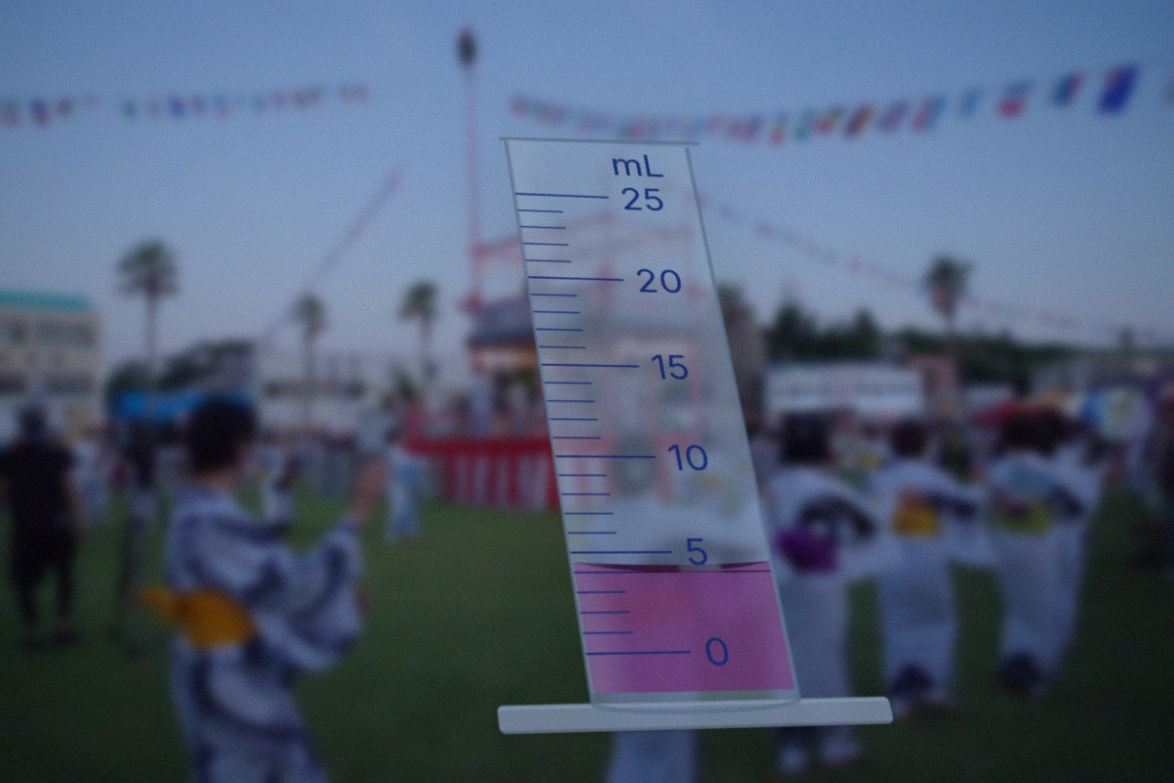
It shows value=4 unit=mL
